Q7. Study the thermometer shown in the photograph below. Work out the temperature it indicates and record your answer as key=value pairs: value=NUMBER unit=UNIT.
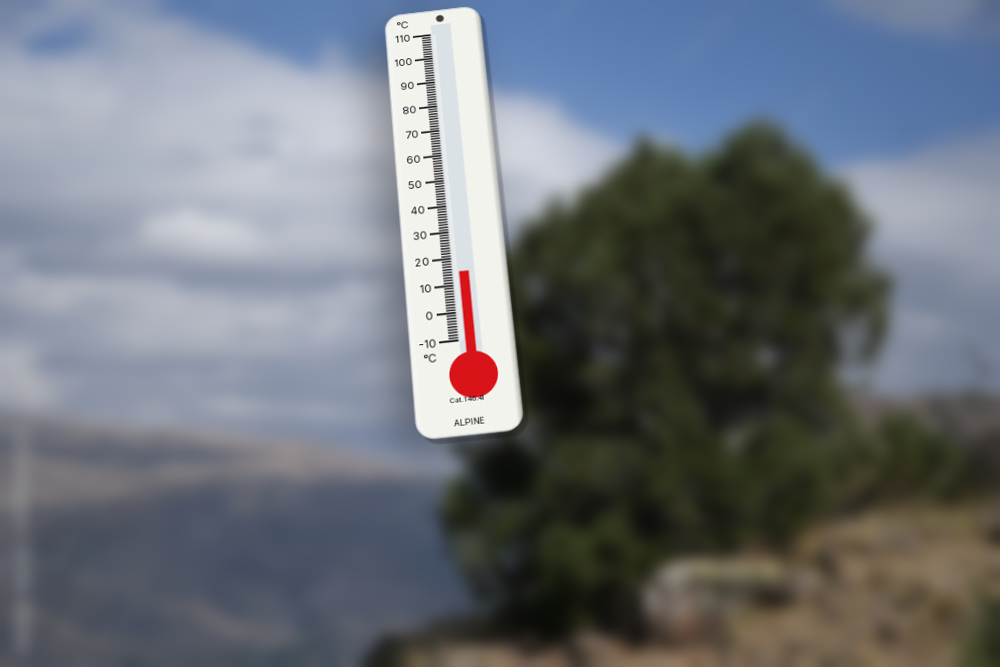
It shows value=15 unit=°C
